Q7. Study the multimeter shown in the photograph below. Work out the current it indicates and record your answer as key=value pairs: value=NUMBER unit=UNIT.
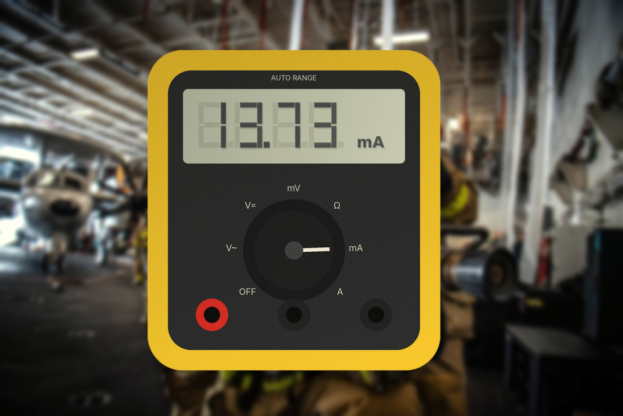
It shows value=13.73 unit=mA
